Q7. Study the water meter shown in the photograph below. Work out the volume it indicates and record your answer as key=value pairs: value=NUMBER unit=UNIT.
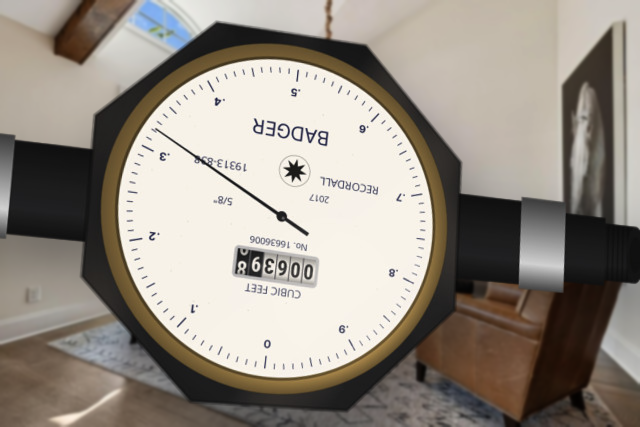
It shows value=6398.32 unit=ft³
